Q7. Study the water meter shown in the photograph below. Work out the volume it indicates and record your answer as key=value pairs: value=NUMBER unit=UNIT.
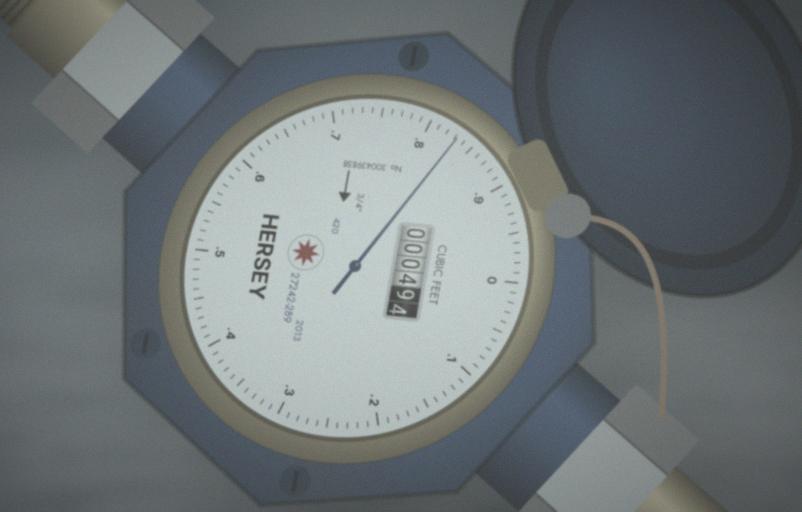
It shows value=493.83 unit=ft³
